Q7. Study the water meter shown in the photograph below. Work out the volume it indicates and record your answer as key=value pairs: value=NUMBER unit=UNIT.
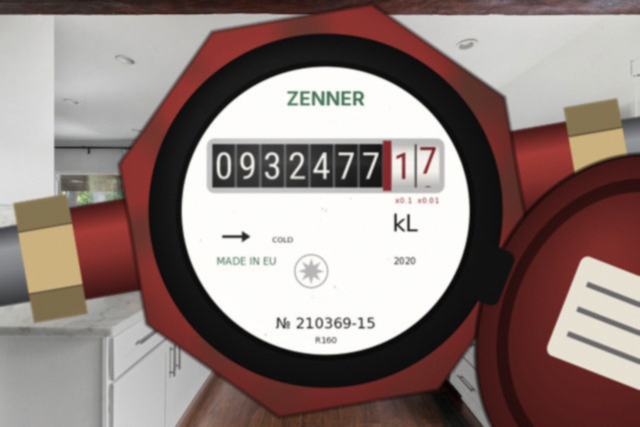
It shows value=932477.17 unit=kL
